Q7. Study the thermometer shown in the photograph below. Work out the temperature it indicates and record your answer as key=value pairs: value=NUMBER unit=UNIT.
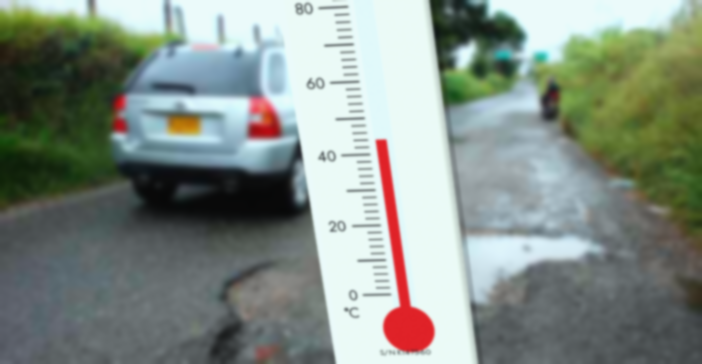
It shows value=44 unit=°C
